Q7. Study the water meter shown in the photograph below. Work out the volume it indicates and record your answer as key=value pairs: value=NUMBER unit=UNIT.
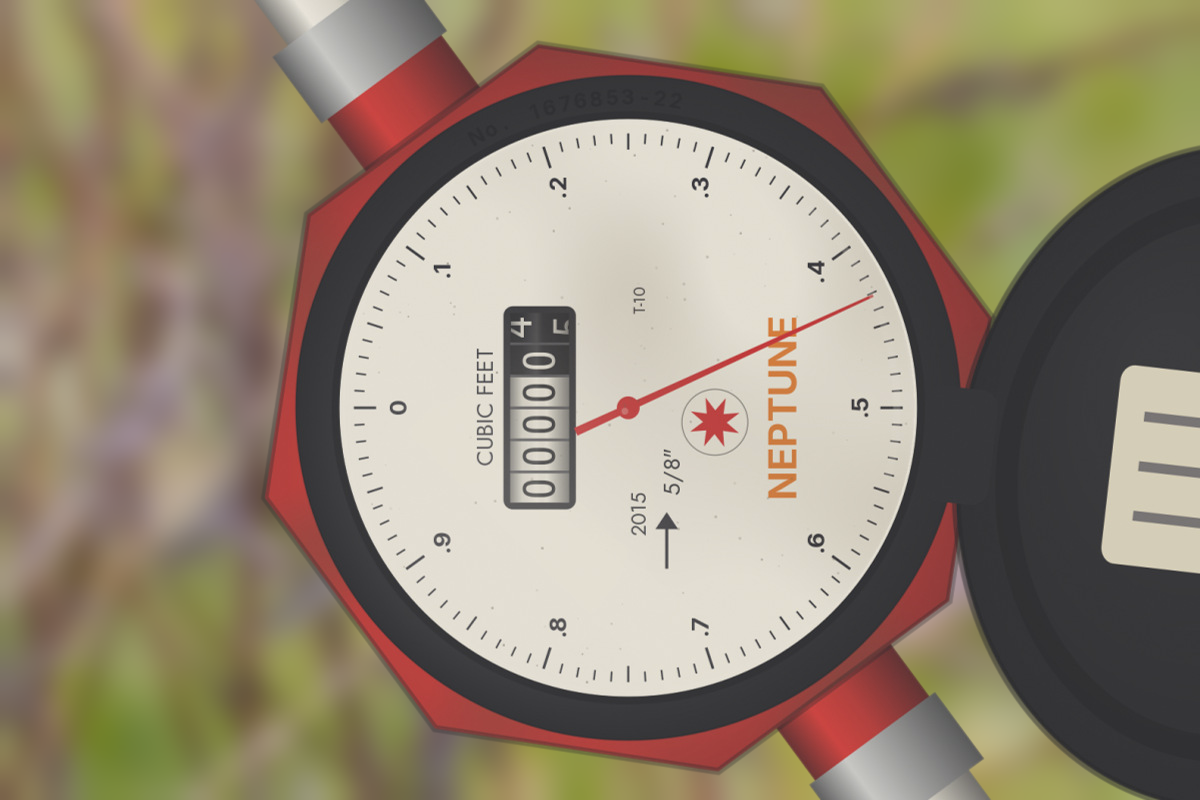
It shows value=4.43 unit=ft³
